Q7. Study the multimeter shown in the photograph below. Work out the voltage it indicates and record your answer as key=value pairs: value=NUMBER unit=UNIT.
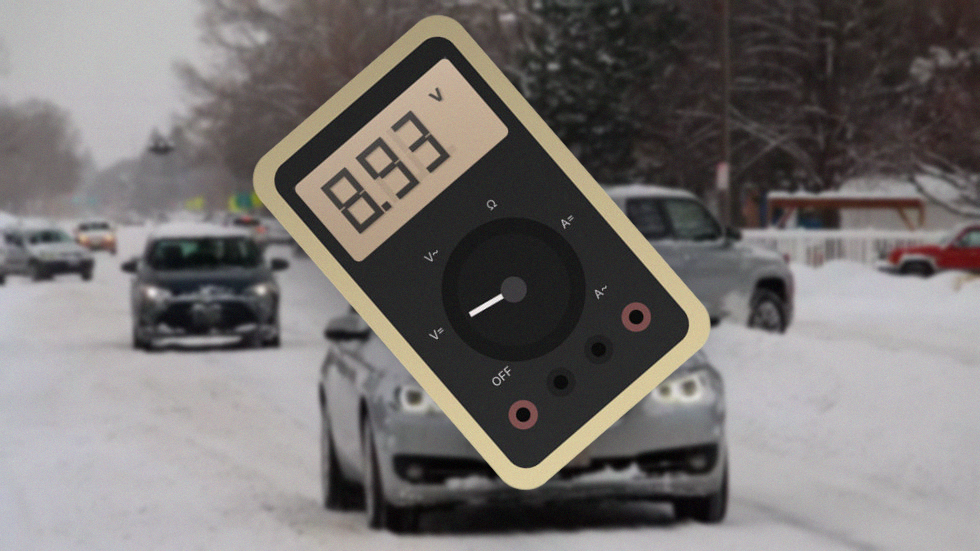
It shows value=8.93 unit=V
